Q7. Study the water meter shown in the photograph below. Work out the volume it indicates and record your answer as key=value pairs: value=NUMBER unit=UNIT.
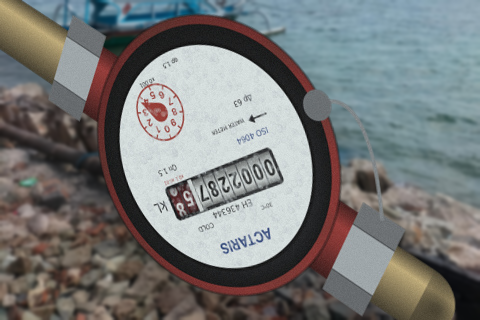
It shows value=2287.583 unit=kL
